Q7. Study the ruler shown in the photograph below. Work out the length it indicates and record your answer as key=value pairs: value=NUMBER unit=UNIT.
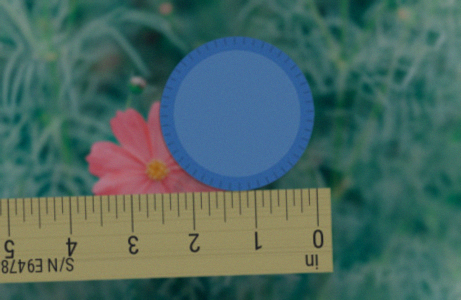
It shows value=2.5 unit=in
